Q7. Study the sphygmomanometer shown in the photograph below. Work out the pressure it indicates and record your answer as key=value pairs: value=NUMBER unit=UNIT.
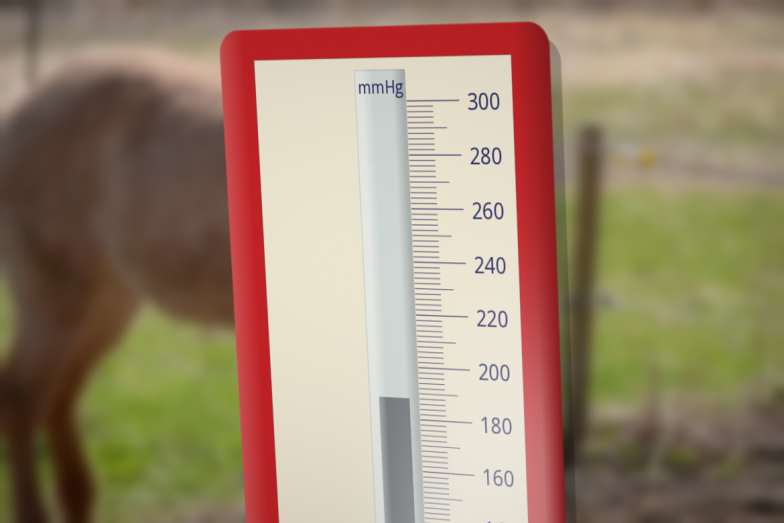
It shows value=188 unit=mmHg
